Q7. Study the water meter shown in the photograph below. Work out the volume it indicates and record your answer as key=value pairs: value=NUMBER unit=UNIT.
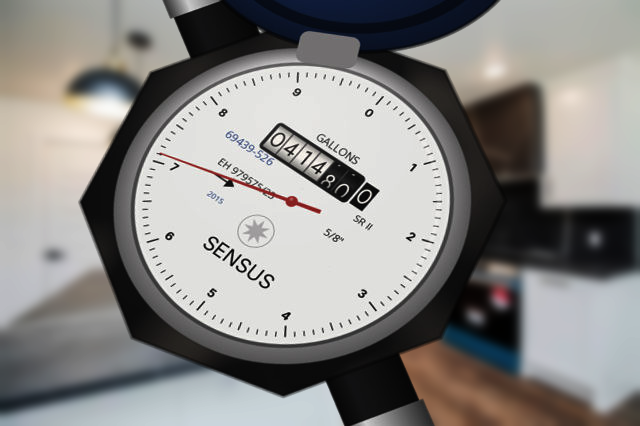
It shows value=414797.1 unit=gal
